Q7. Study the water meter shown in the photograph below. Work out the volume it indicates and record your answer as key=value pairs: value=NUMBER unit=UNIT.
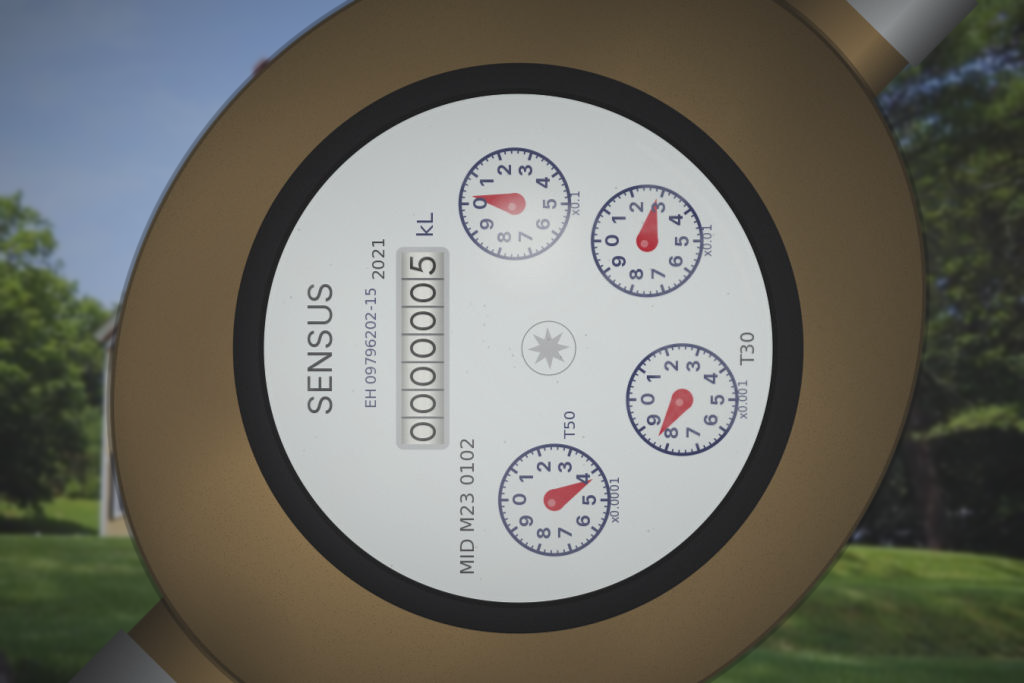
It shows value=5.0284 unit=kL
